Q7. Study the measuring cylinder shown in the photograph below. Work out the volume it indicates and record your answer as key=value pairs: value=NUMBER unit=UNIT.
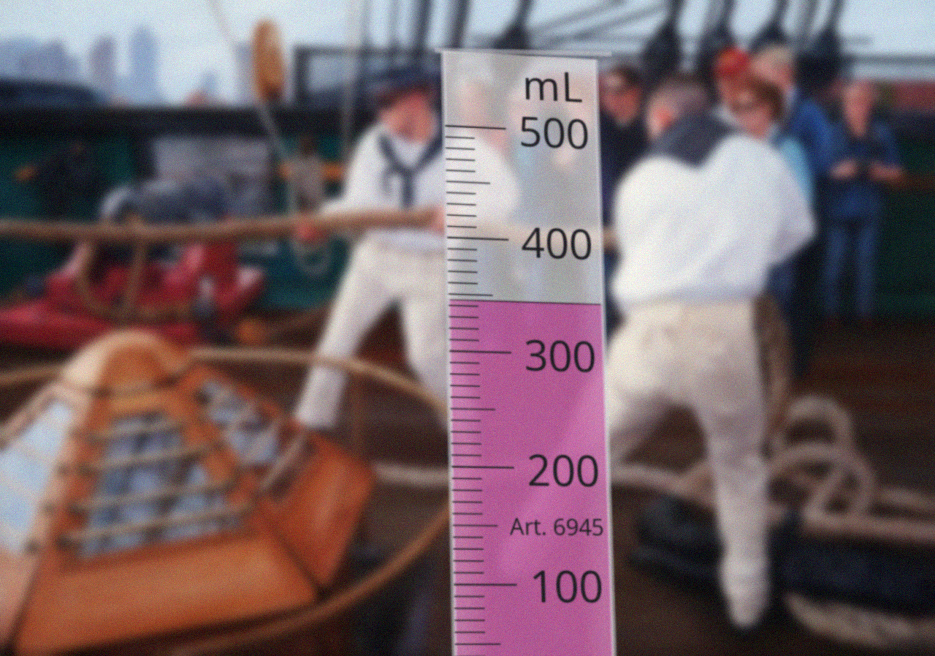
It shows value=345 unit=mL
